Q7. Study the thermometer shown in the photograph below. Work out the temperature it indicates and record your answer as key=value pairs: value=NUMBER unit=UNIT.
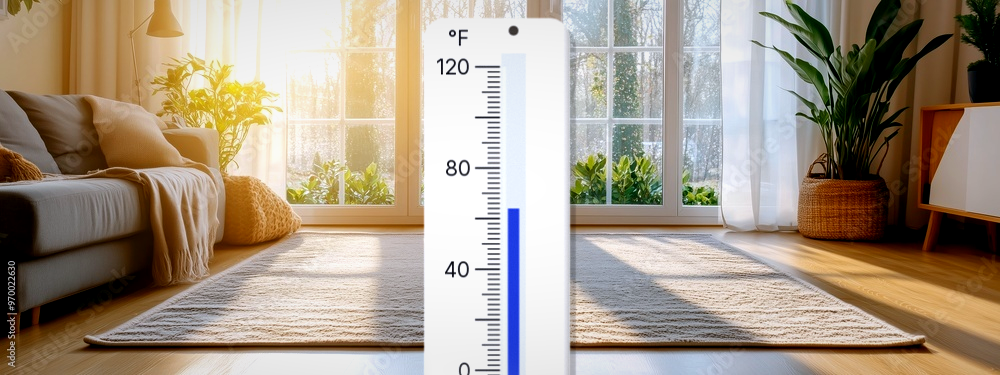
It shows value=64 unit=°F
